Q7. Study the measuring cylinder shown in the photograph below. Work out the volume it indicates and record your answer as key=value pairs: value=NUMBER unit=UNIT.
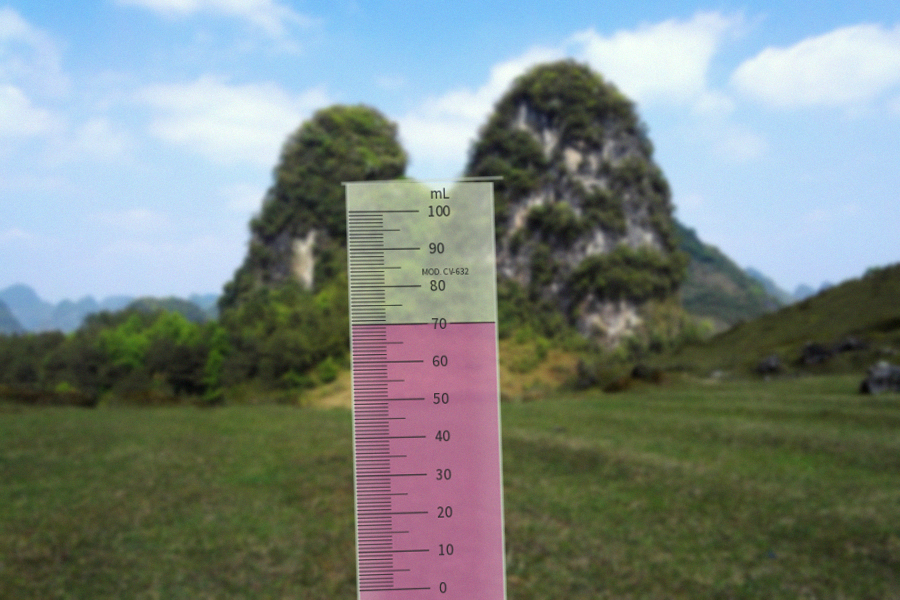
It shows value=70 unit=mL
